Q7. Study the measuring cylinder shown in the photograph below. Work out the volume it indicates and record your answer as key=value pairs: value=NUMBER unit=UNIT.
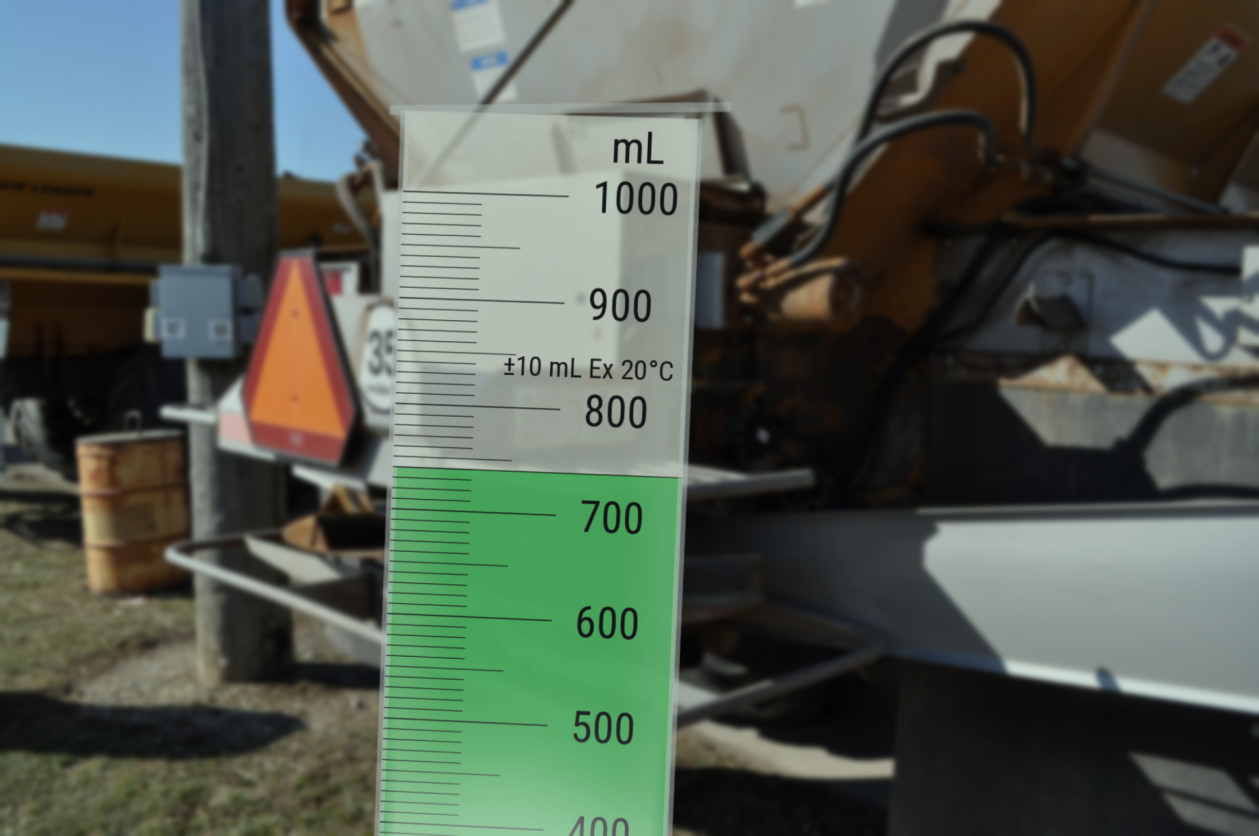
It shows value=740 unit=mL
